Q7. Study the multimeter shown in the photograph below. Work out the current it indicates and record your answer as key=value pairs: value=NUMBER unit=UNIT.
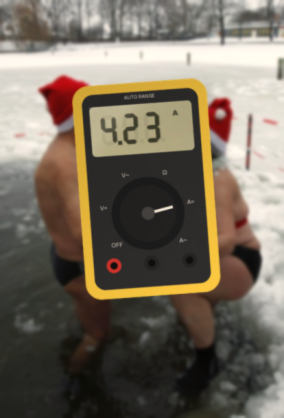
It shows value=4.23 unit=A
